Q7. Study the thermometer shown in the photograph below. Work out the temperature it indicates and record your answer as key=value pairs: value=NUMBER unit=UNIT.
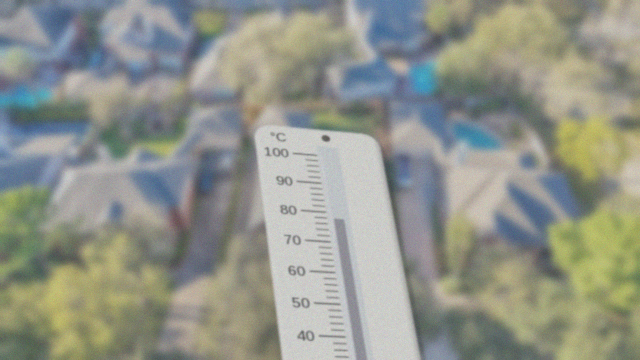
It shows value=78 unit=°C
